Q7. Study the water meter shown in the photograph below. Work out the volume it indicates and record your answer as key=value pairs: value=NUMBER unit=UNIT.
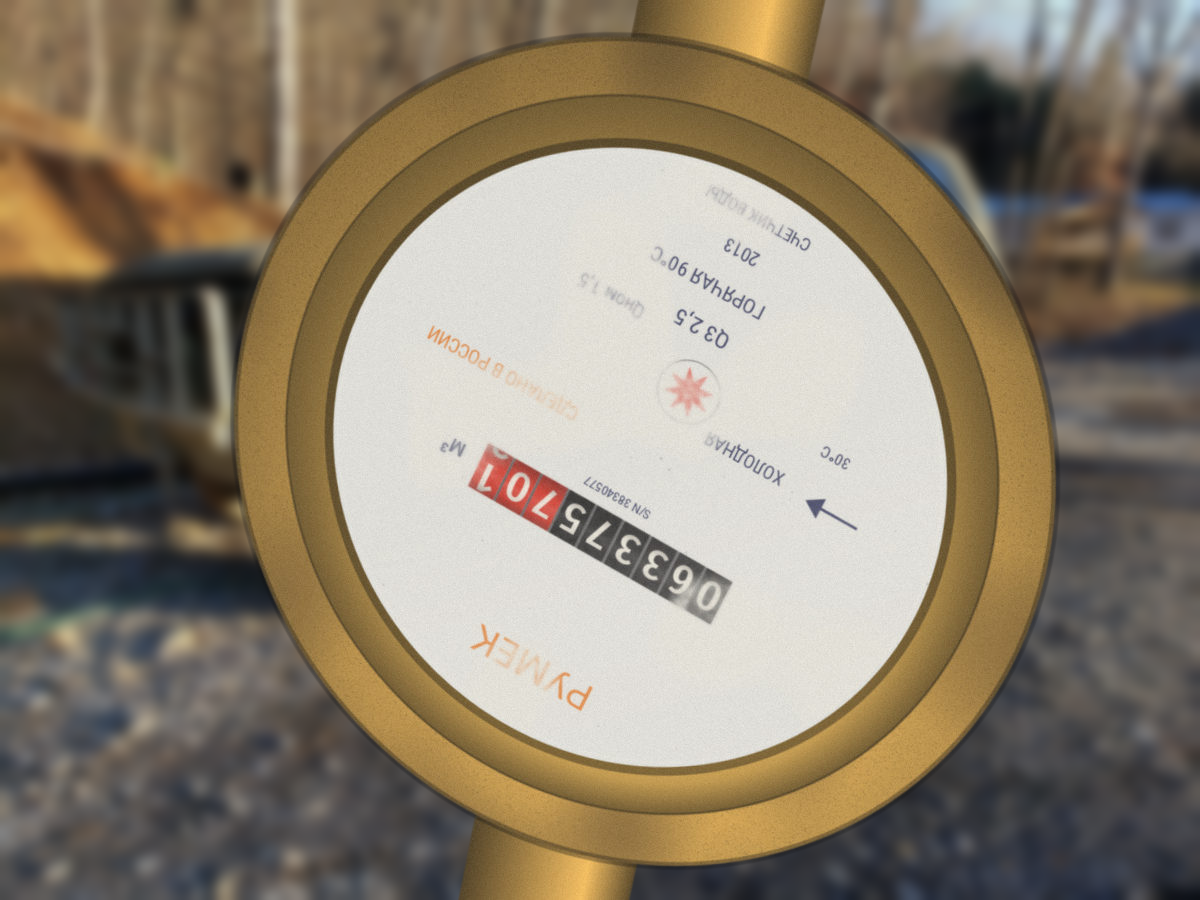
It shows value=63375.701 unit=m³
